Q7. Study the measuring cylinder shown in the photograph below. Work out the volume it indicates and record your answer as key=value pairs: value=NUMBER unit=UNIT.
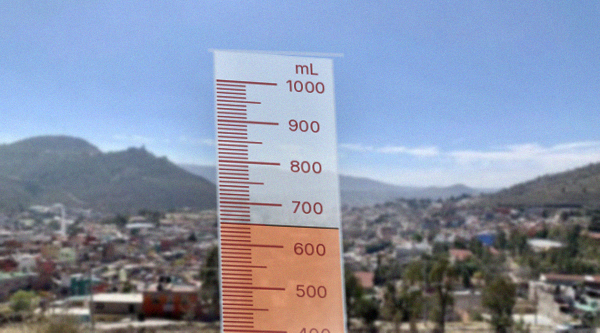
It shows value=650 unit=mL
